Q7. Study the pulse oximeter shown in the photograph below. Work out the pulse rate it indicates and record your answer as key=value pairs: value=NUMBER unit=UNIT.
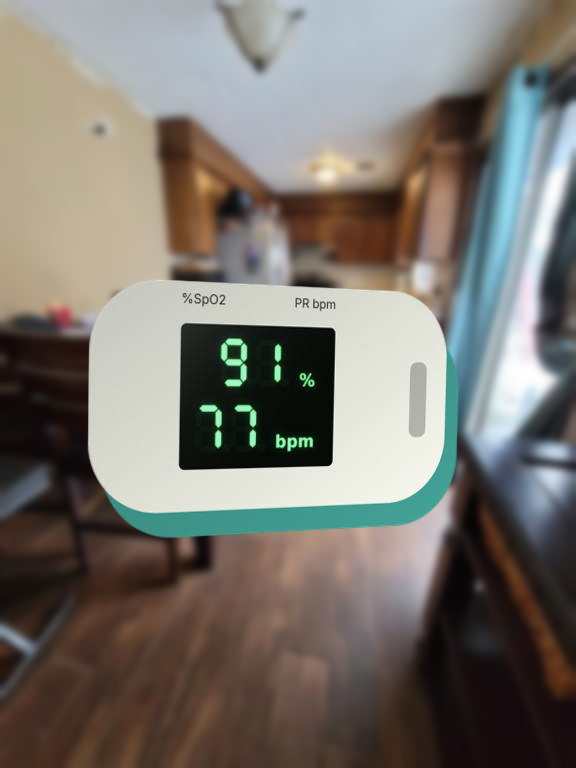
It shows value=77 unit=bpm
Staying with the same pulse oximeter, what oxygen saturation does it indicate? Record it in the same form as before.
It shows value=91 unit=%
